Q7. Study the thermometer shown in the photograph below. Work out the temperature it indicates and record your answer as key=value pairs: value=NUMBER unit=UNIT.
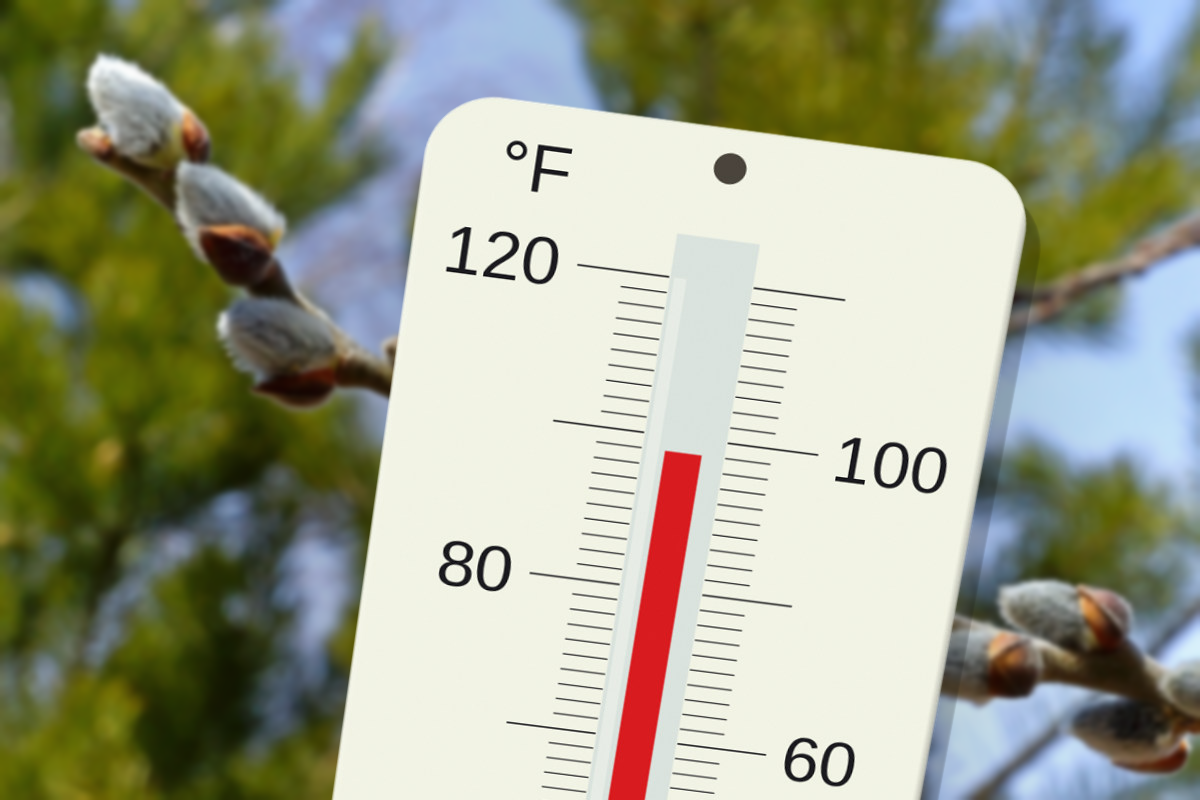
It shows value=98 unit=°F
